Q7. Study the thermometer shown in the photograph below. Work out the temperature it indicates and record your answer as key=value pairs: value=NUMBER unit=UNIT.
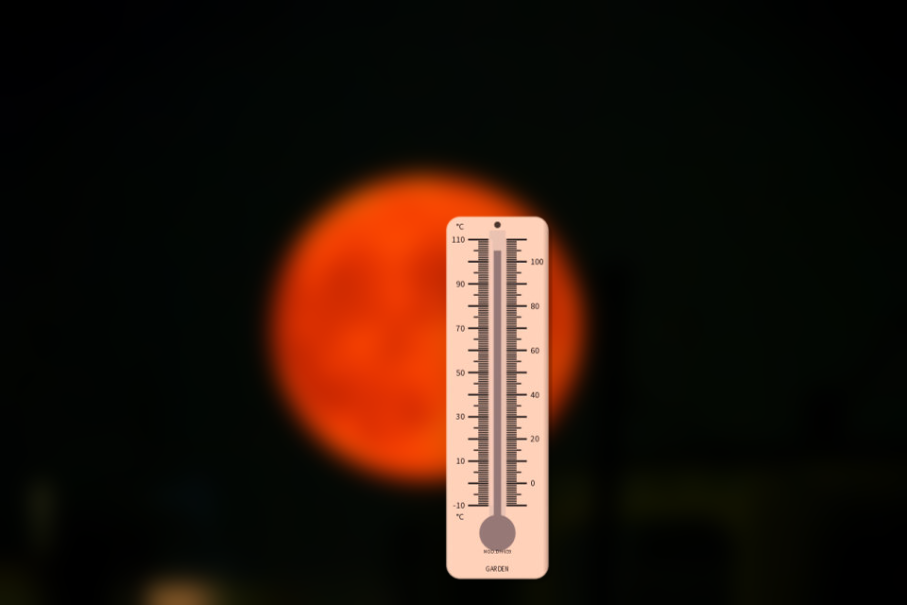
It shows value=105 unit=°C
